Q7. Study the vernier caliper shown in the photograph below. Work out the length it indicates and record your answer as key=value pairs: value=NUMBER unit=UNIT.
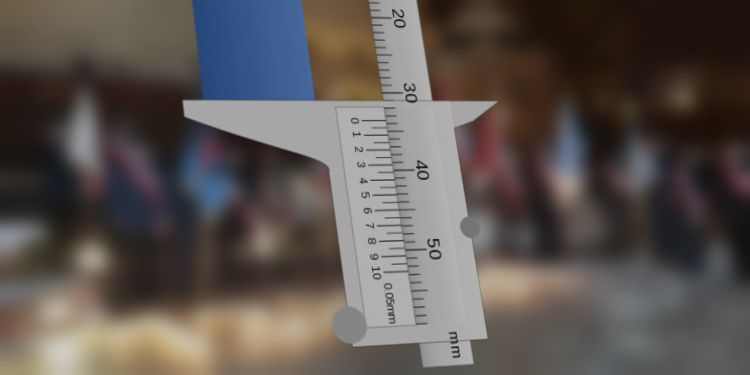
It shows value=33.6 unit=mm
